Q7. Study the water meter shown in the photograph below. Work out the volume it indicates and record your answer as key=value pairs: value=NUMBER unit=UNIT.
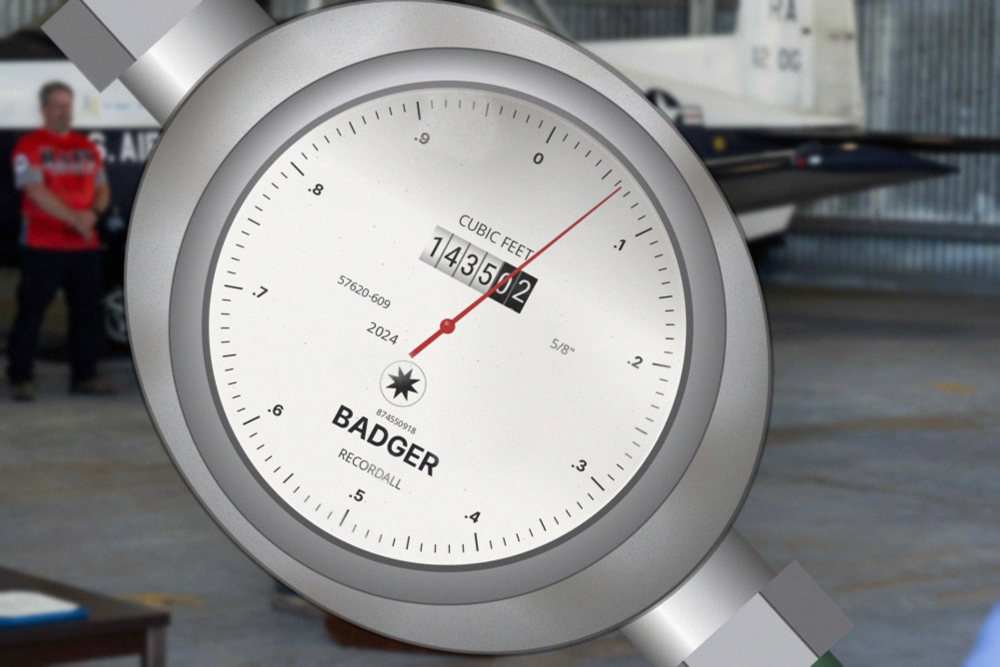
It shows value=143502.06 unit=ft³
